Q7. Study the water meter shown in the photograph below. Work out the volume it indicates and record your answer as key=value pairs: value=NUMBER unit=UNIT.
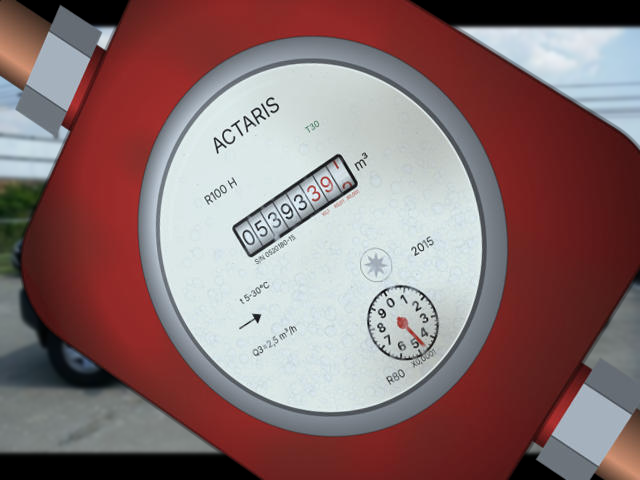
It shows value=5393.3914 unit=m³
